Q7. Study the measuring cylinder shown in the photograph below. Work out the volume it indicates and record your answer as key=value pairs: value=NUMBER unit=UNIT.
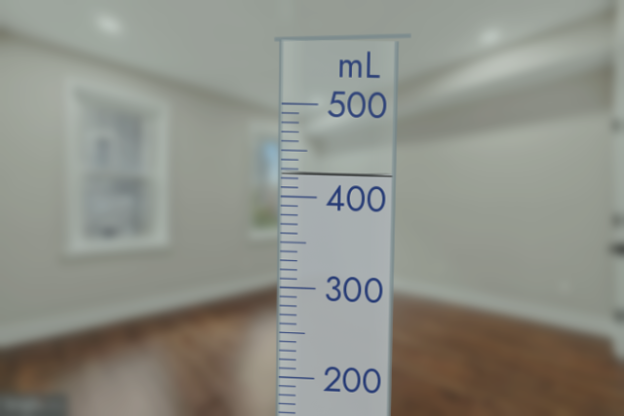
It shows value=425 unit=mL
